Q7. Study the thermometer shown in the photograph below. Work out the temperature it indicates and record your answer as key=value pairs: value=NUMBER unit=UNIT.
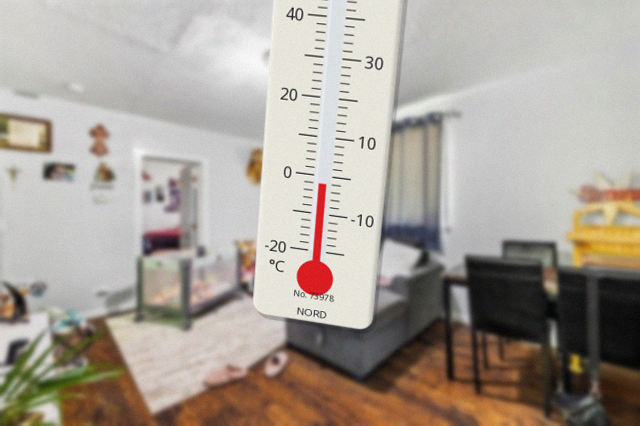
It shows value=-2 unit=°C
